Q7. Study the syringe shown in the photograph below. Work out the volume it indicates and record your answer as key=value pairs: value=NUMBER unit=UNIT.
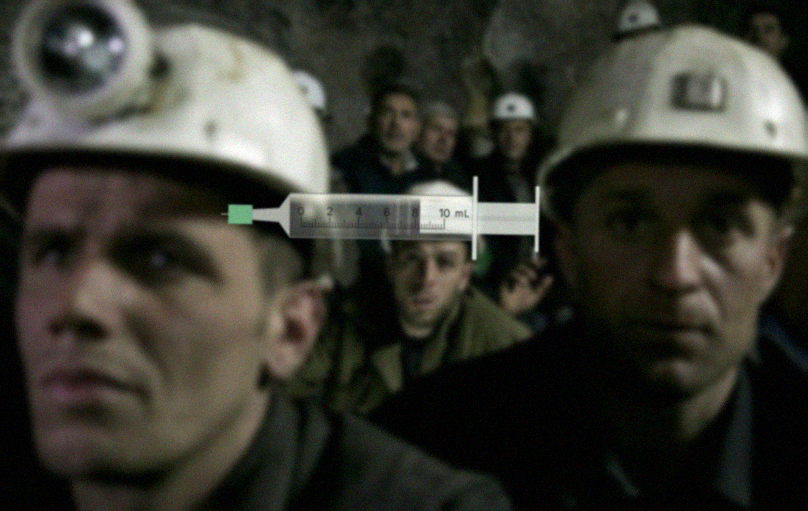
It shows value=6 unit=mL
